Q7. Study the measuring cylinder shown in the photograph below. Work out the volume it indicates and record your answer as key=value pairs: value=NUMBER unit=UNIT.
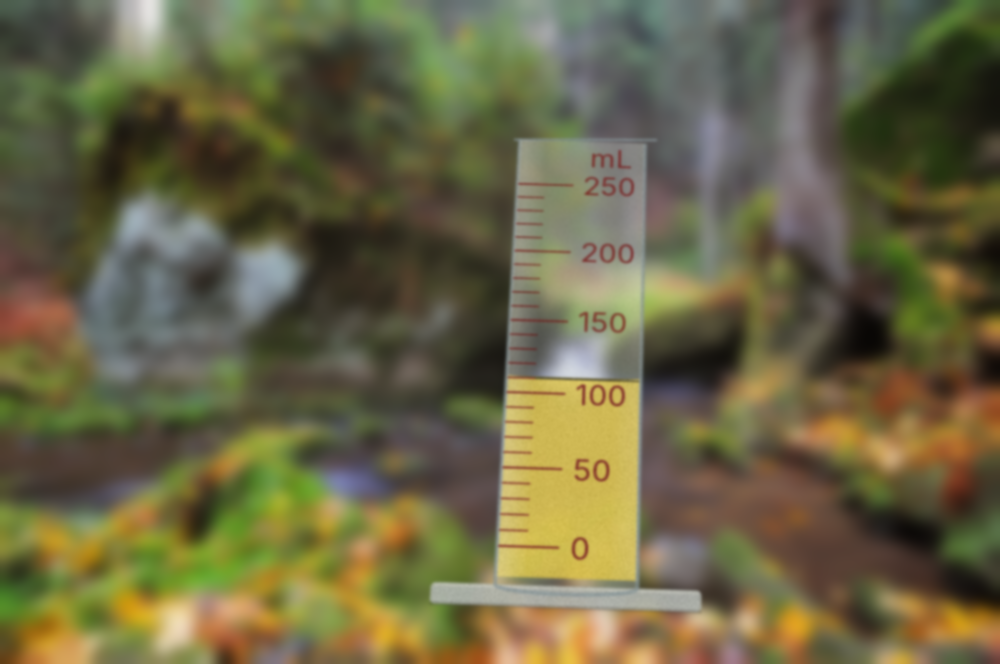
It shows value=110 unit=mL
